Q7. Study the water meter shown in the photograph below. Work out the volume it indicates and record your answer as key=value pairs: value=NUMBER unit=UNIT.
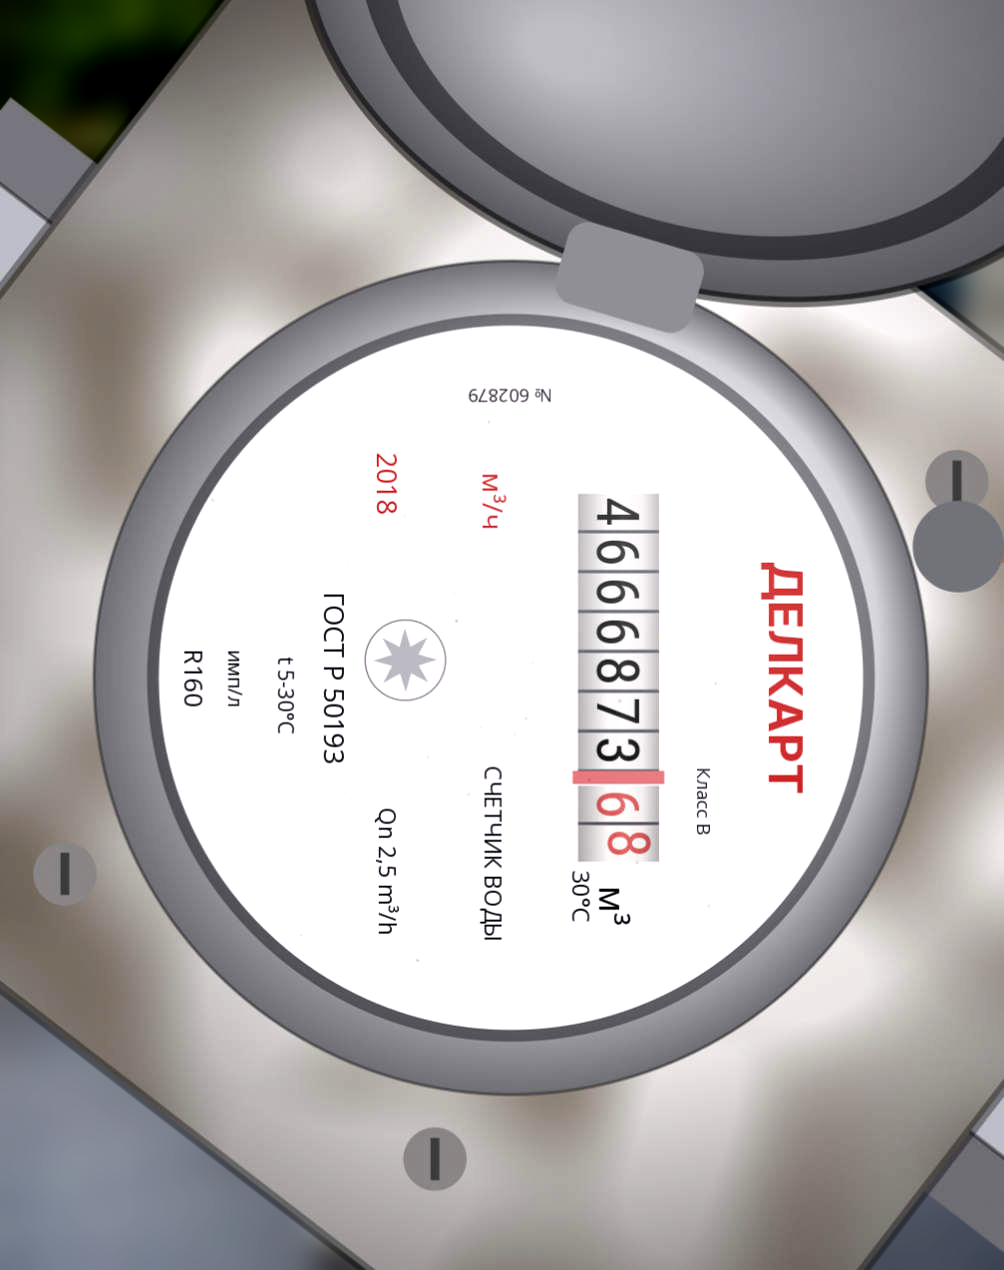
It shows value=4666873.68 unit=m³
